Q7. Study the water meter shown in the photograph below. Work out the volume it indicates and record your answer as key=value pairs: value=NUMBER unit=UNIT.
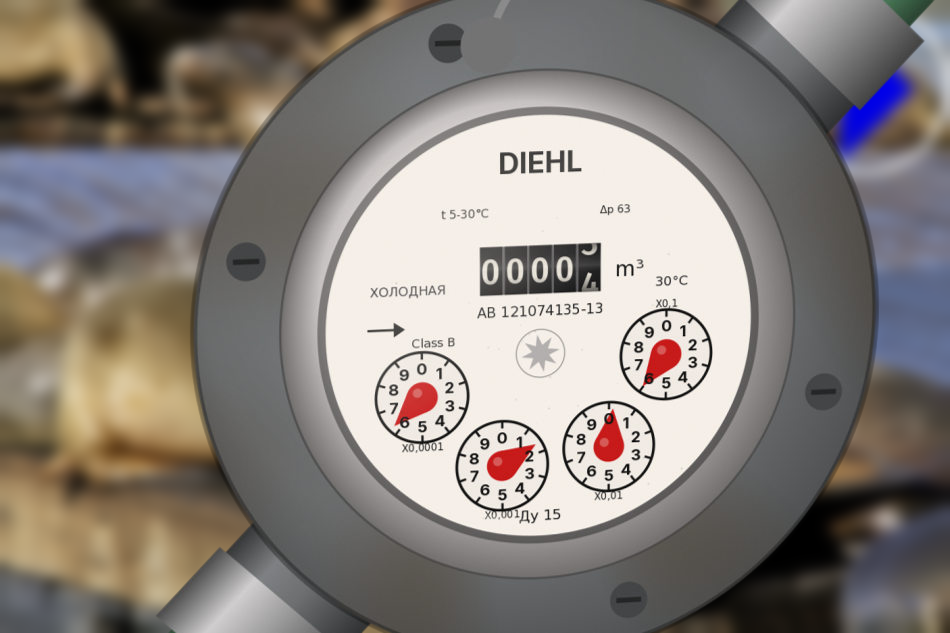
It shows value=3.6016 unit=m³
